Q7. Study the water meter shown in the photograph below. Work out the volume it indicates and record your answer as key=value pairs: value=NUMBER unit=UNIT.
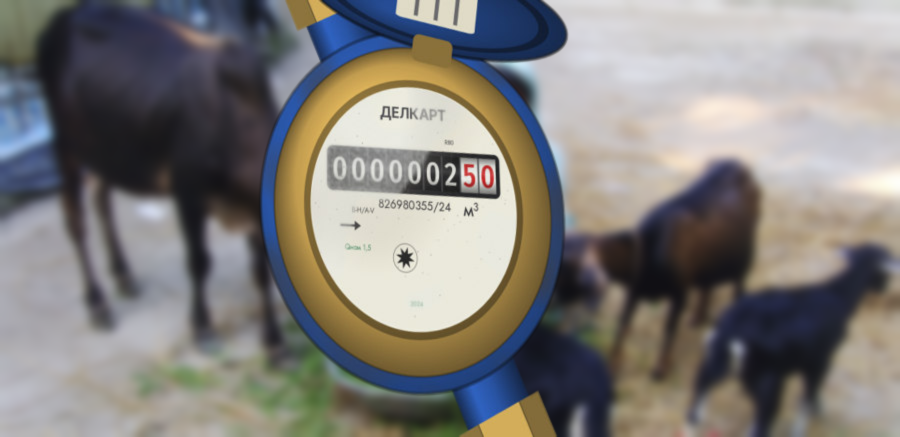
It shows value=2.50 unit=m³
